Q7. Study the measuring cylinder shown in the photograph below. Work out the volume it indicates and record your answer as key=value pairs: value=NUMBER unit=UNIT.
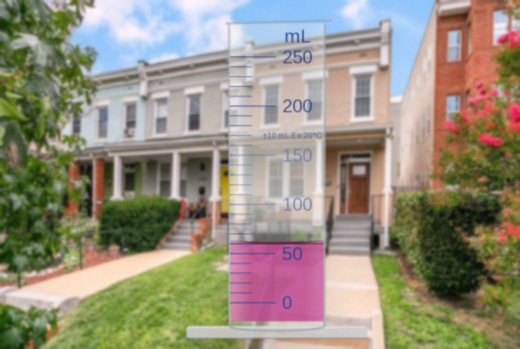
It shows value=60 unit=mL
